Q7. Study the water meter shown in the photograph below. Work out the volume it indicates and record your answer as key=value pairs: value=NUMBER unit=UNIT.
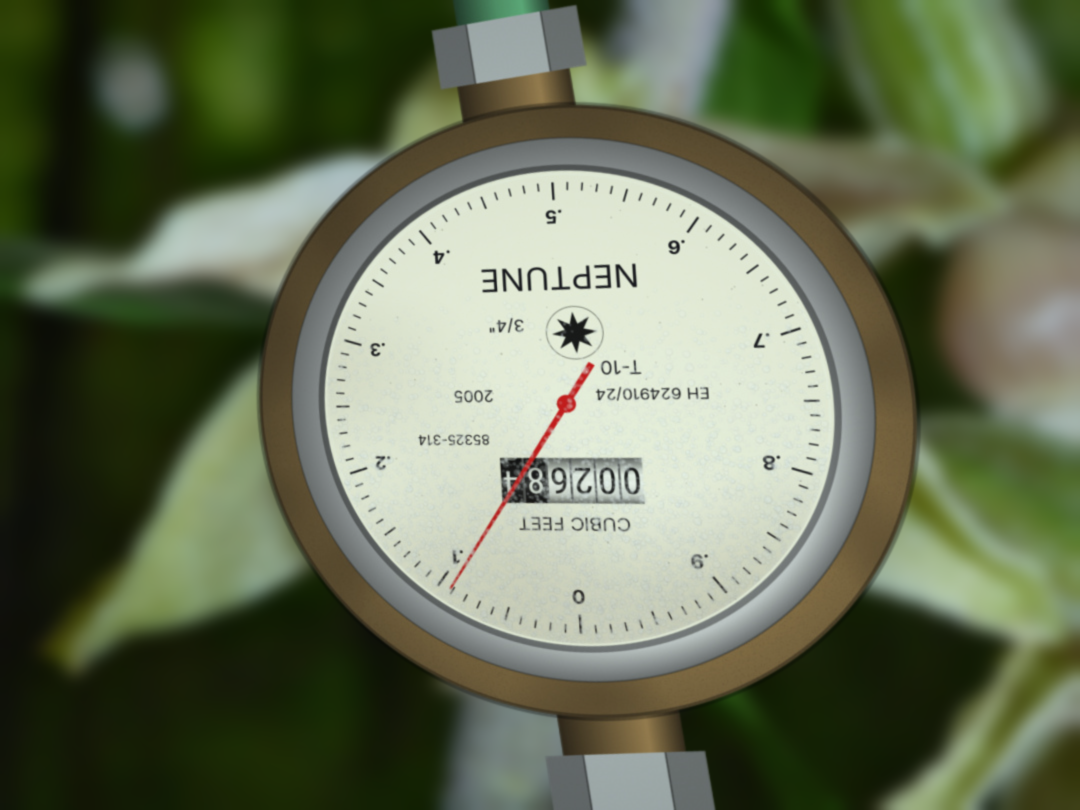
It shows value=2684.09 unit=ft³
